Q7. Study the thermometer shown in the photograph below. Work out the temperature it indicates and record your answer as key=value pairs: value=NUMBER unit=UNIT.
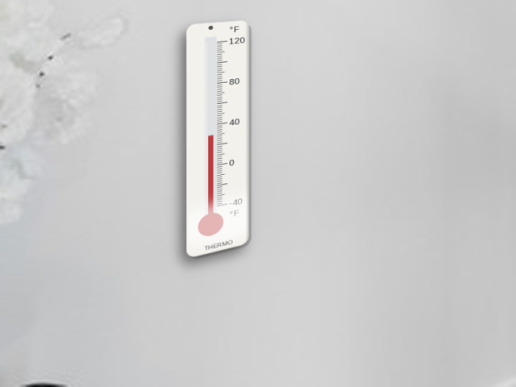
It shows value=30 unit=°F
